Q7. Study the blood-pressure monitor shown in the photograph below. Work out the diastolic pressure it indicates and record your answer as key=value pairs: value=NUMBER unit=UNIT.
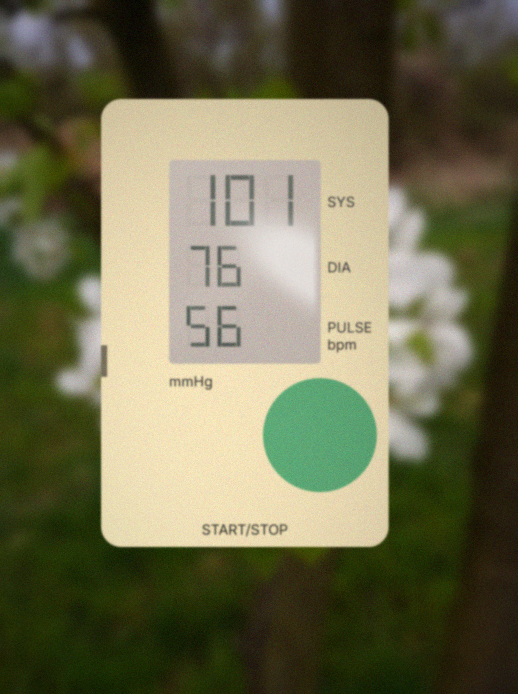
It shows value=76 unit=mmHg
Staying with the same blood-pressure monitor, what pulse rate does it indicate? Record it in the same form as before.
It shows value=56 unit=bpm
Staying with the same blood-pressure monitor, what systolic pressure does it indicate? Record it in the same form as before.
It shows value=101 unit=mmHg
